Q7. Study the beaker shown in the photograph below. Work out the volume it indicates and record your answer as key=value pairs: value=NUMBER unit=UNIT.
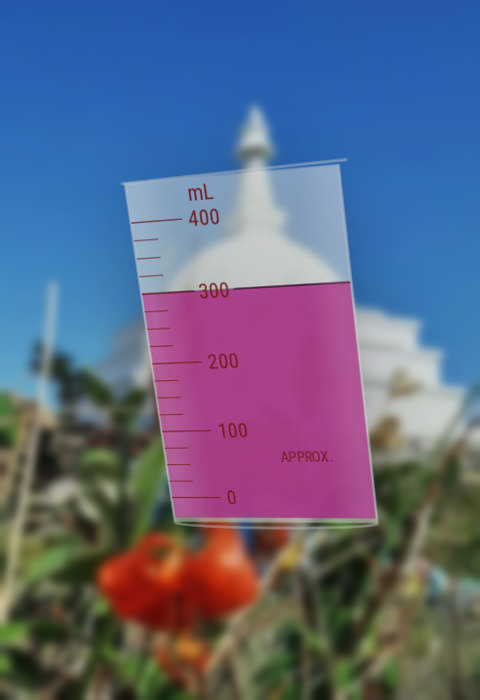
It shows value=300 unit=mL
